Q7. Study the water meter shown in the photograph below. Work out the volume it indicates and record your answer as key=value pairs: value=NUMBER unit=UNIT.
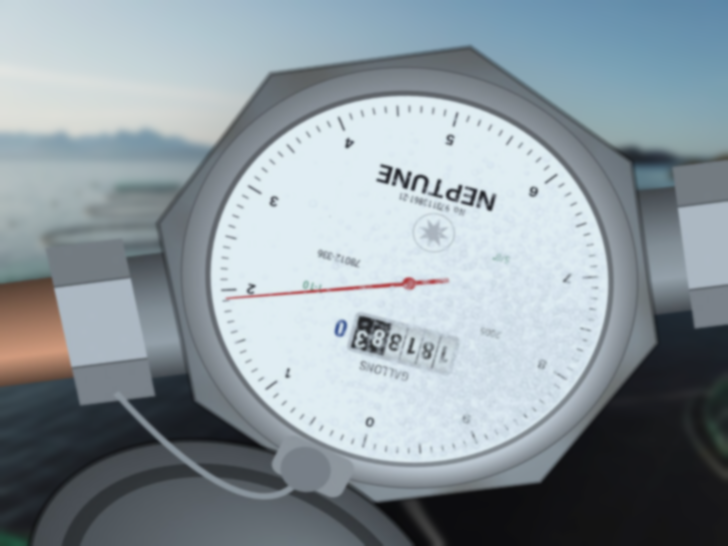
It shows value=1818831.9 unit=gal
